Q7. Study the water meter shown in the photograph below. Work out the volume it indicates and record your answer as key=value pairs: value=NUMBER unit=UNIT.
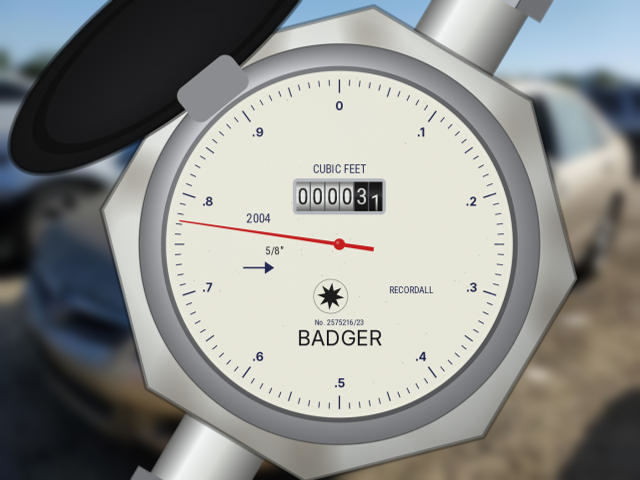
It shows value=30.77 unit=ft³
